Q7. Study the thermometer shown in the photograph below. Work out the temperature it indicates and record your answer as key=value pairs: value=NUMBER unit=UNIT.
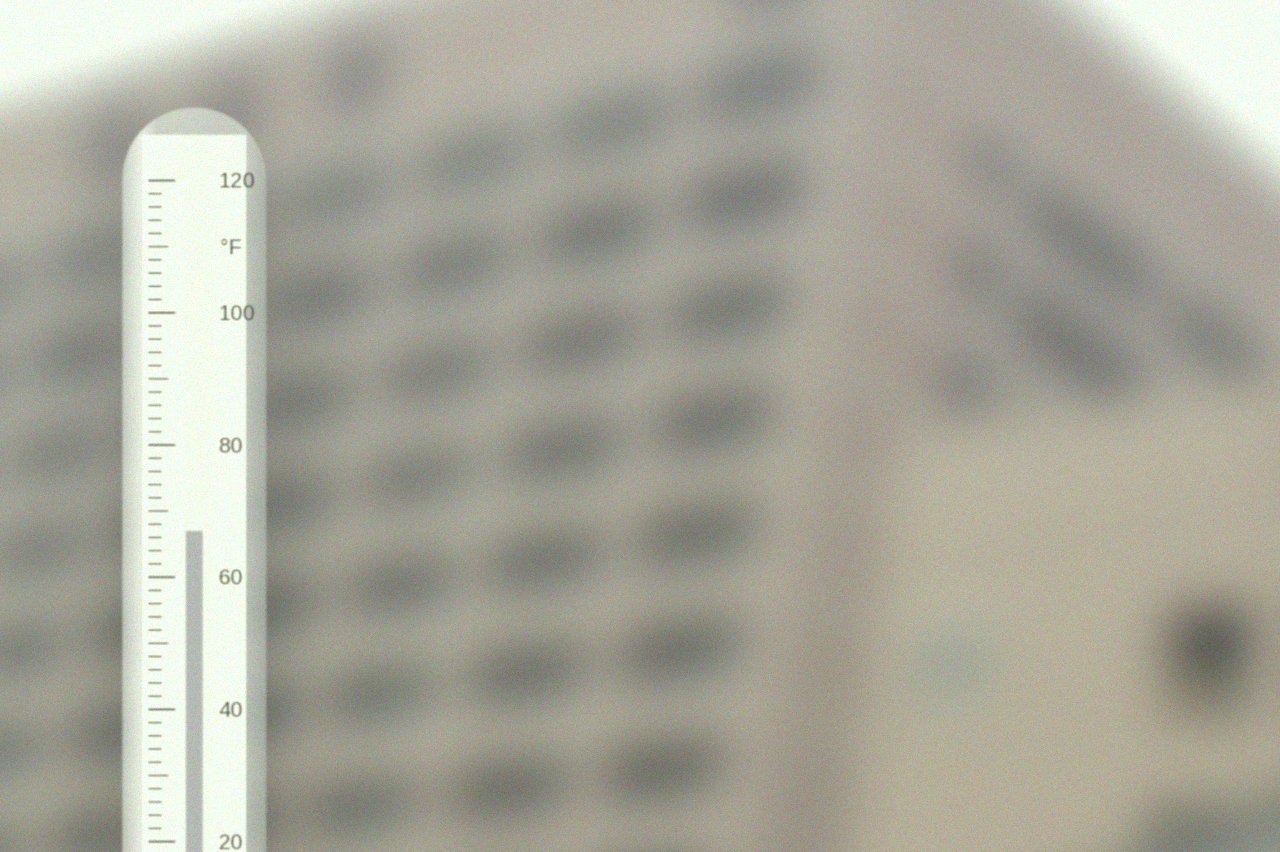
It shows value=67 unit=°F
